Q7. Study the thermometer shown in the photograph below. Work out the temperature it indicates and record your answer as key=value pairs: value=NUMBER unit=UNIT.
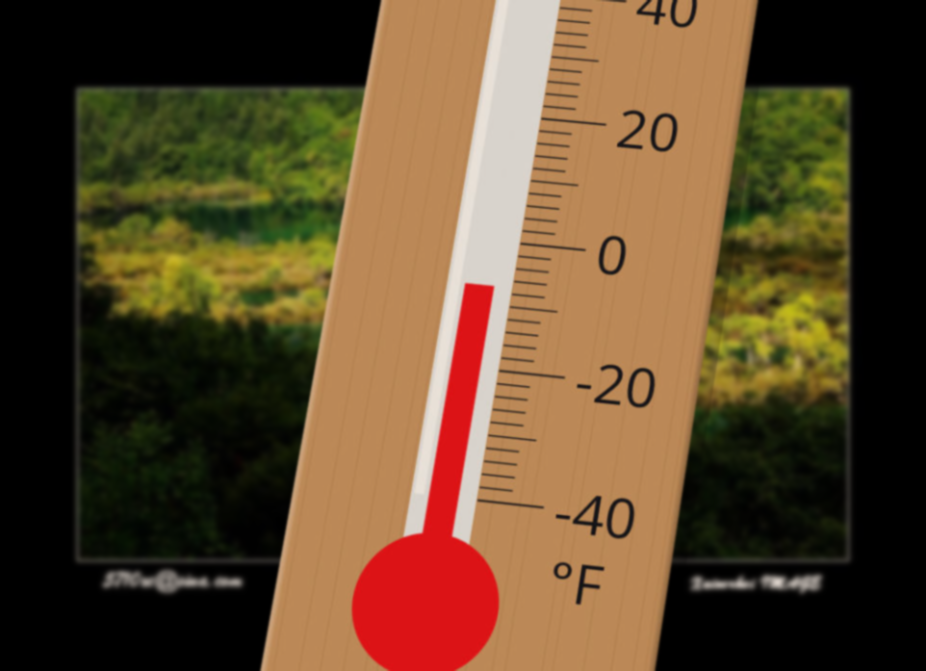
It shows value=-7 unit=°F
